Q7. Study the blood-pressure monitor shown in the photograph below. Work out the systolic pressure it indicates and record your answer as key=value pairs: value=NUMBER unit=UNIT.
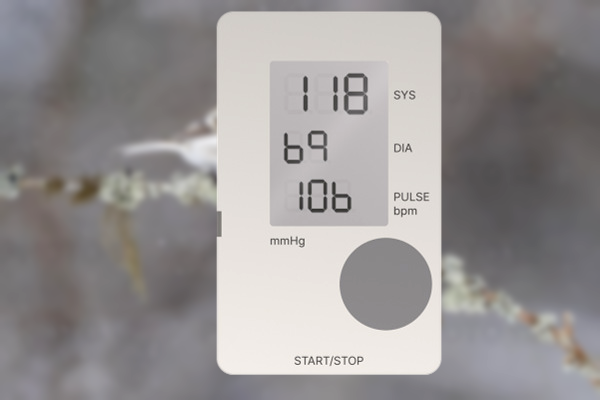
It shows value=118 unit=mmHg
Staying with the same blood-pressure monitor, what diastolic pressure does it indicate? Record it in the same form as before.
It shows value=69 unit=mmHg
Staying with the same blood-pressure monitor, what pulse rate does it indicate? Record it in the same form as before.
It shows value=106 unit=bpm
